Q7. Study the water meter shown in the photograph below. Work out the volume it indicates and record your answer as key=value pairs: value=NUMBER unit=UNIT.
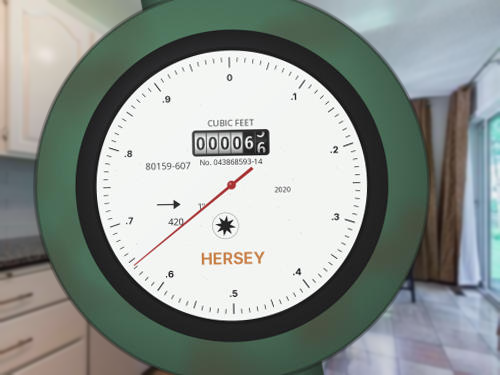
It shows value=65.64 unit=ft³
